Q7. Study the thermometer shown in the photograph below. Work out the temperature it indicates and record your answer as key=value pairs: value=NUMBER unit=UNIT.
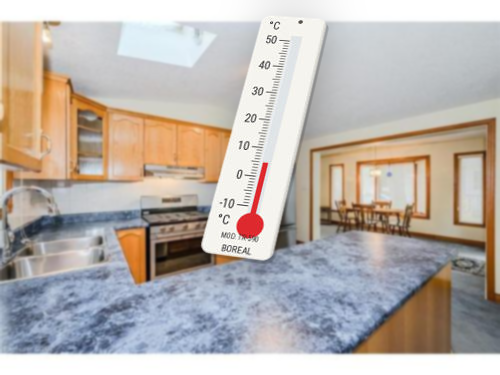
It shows value=5 unit=°C
